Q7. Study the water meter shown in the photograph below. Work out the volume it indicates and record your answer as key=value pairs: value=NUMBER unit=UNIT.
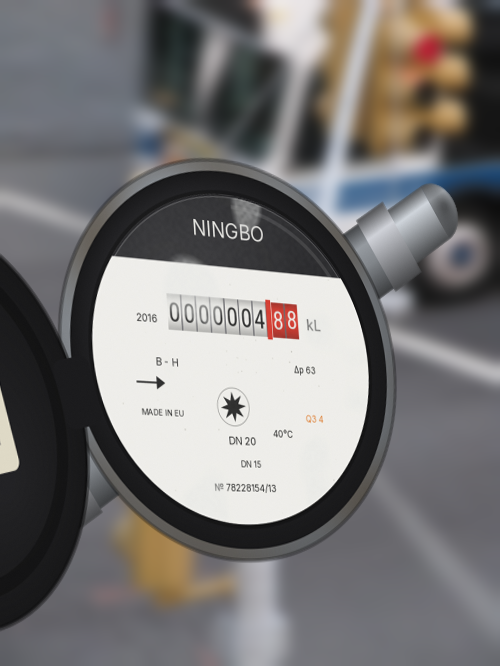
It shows value=4.88 unit=kL
